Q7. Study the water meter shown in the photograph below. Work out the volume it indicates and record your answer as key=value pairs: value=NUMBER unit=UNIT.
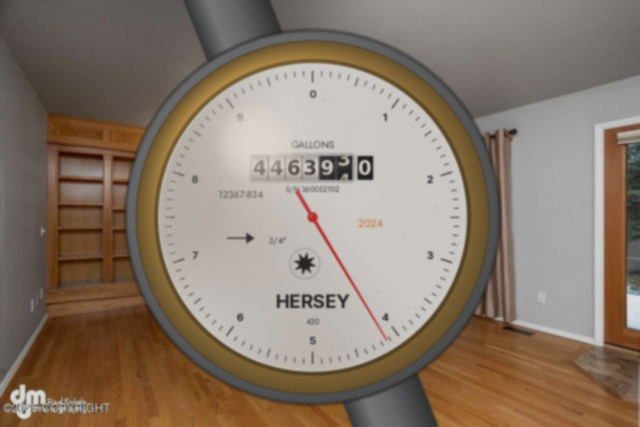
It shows value=4463934.1 unit=gal
